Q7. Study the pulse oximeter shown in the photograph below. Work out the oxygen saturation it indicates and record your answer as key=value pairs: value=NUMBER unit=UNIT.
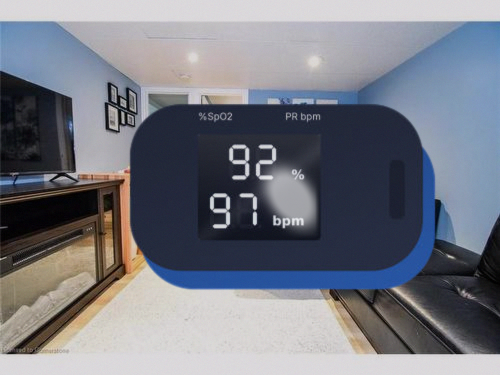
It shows value=92 unit=%
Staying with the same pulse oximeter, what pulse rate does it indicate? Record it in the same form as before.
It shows value=97 unit=bpm
